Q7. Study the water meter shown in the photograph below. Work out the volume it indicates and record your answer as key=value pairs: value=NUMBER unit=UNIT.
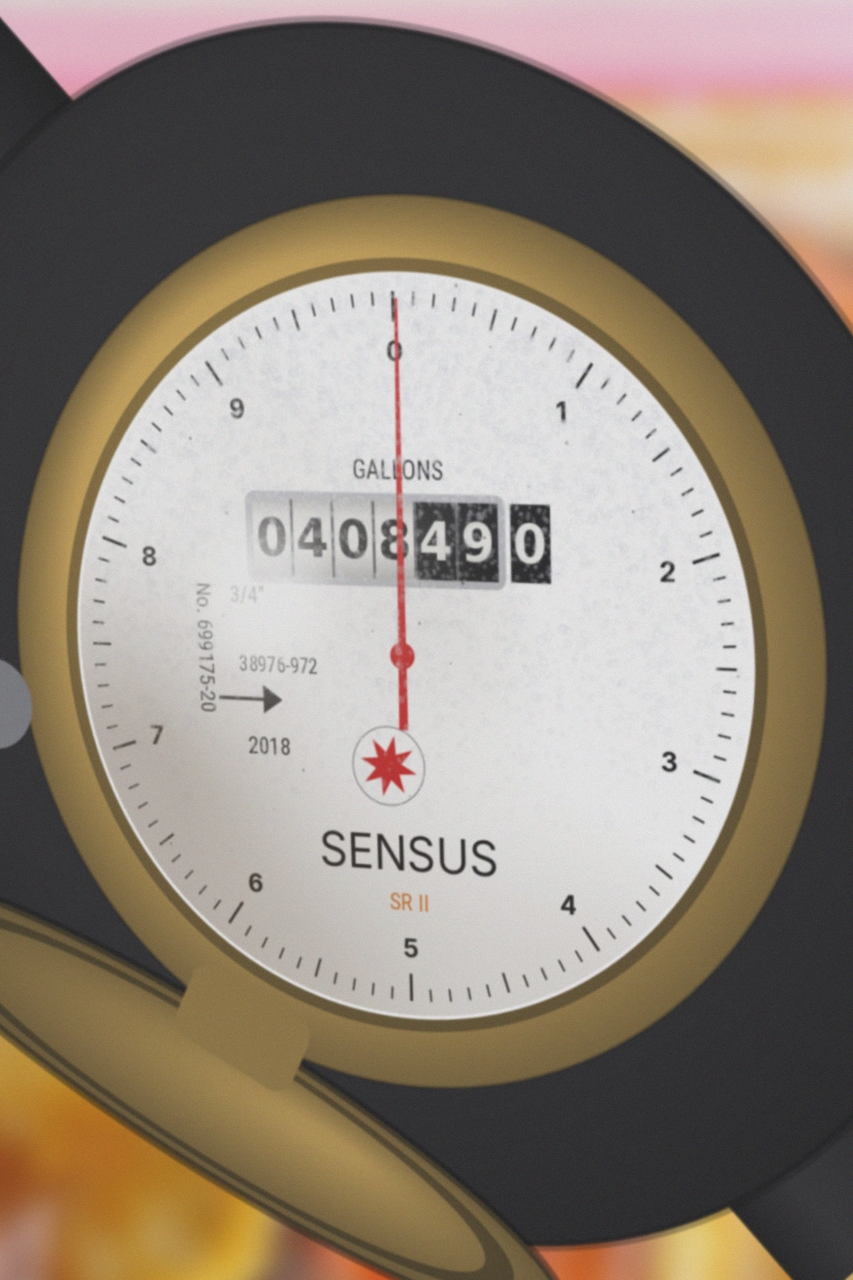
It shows value=408490.0 unit=gal
